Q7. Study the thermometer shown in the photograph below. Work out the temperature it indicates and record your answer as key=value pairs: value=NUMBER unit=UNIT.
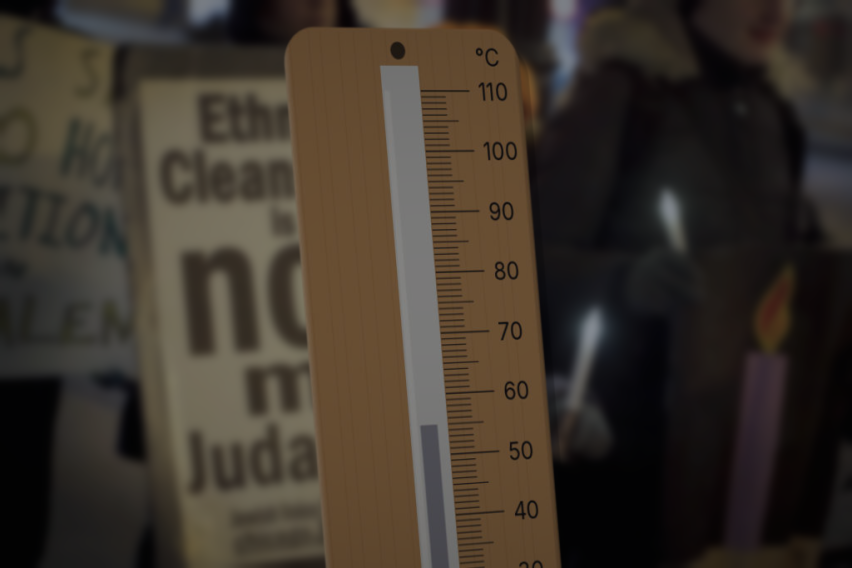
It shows value=55 unit=°C
